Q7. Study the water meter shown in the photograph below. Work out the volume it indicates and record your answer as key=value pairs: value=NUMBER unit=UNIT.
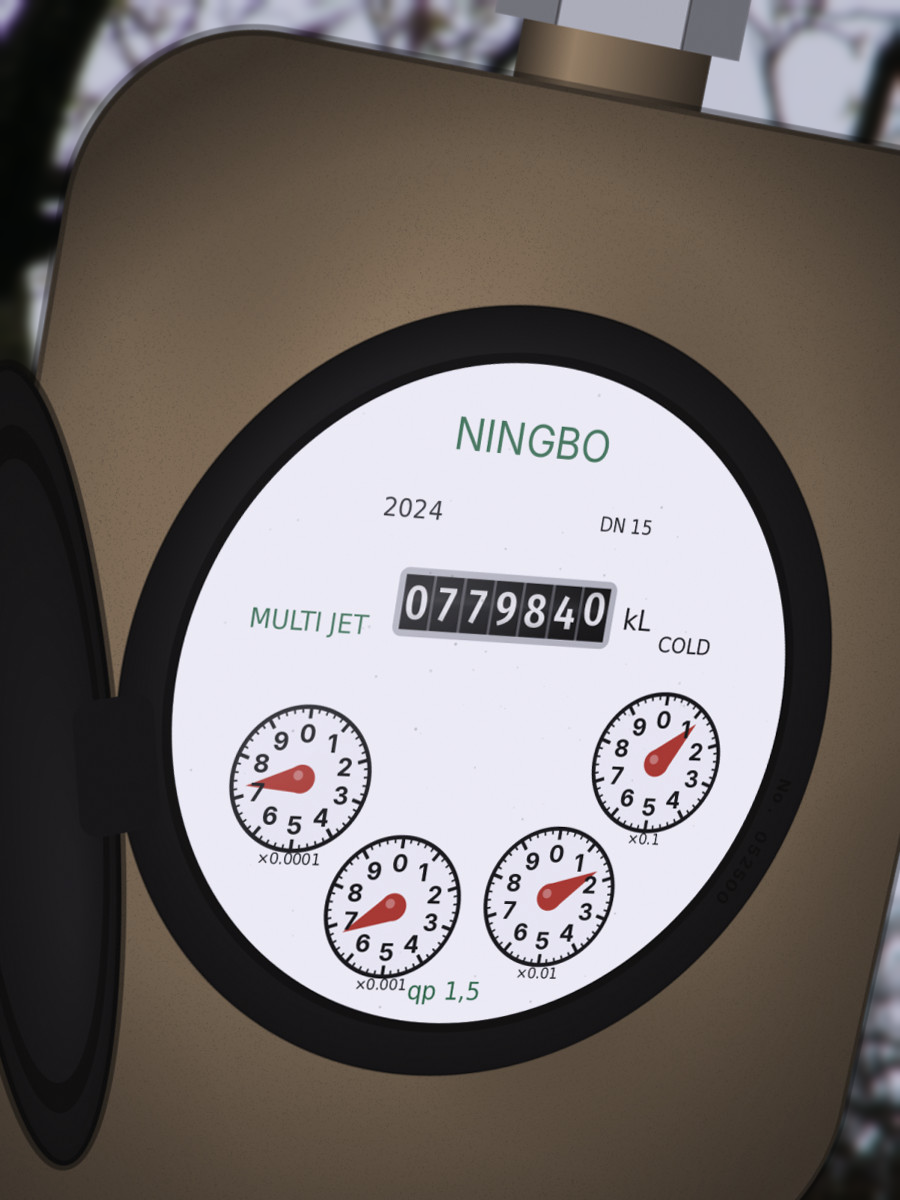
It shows value=779840.1167 unit=kL
